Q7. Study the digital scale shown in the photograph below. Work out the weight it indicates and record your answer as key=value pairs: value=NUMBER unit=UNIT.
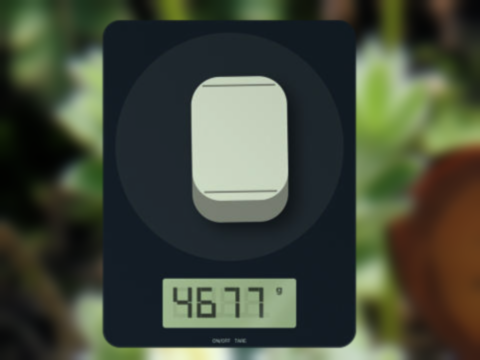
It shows value=4677 unit=g
